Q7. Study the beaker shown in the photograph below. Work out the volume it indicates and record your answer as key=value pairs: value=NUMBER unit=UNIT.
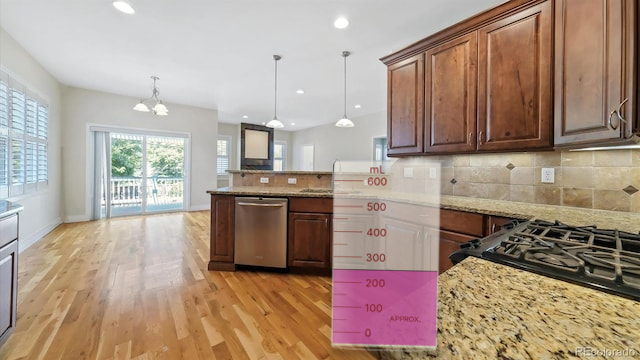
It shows value=250 unit=mL
